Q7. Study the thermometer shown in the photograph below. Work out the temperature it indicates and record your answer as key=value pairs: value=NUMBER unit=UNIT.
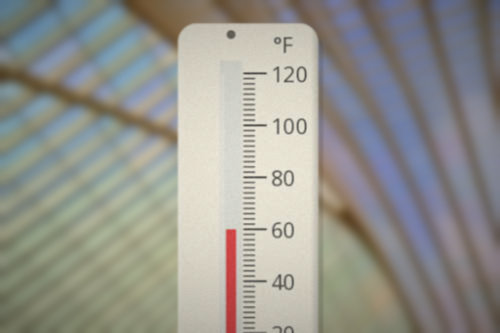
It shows value=60 unit=°F
